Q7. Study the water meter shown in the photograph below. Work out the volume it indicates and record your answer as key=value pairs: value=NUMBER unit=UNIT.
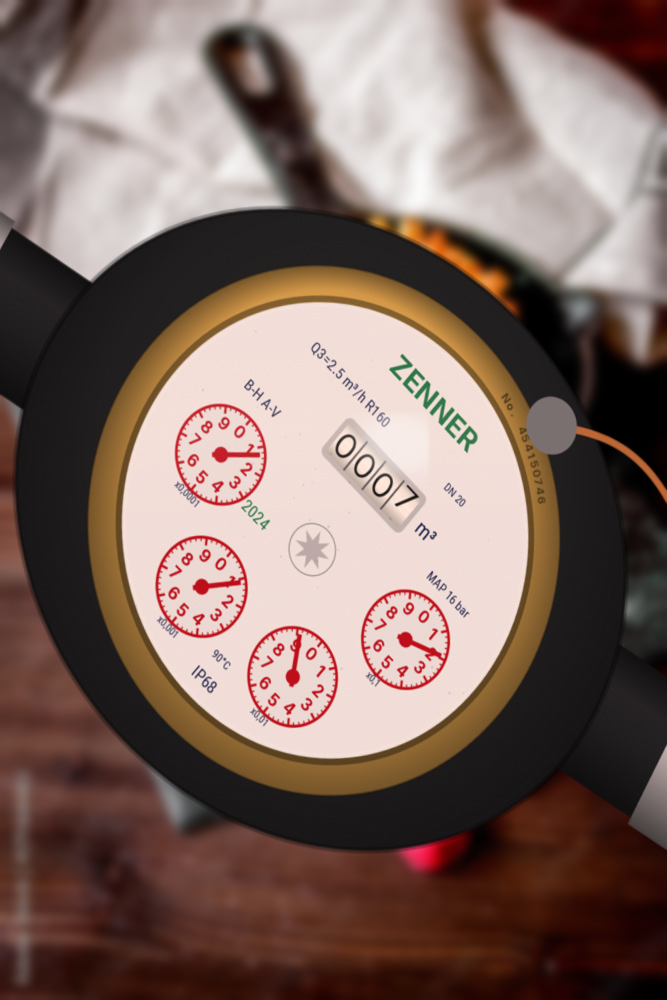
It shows value=7.1911 unit=m³
